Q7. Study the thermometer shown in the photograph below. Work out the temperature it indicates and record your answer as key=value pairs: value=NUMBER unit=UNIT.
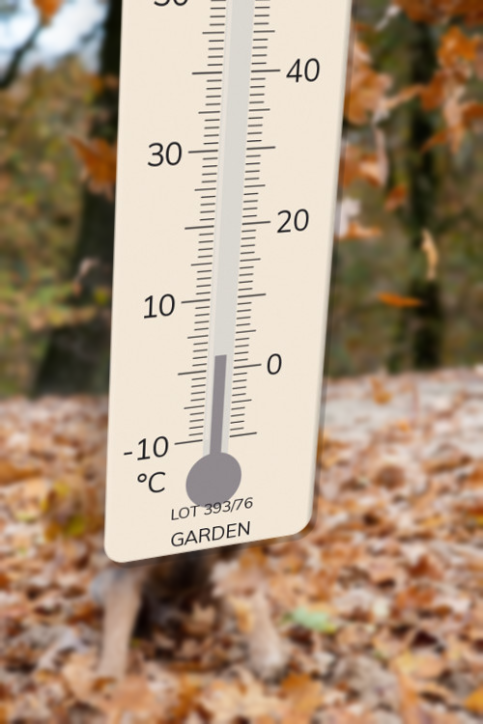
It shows value=2 unit=°C
